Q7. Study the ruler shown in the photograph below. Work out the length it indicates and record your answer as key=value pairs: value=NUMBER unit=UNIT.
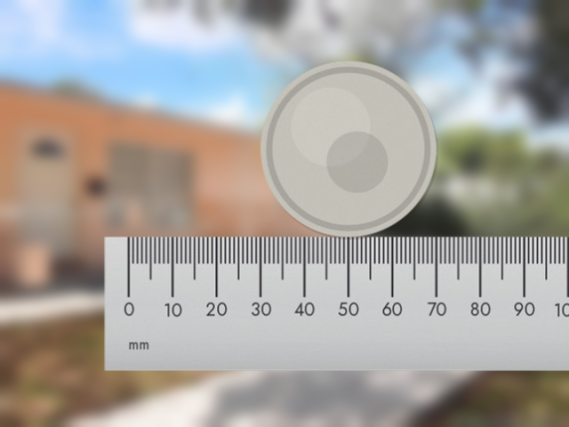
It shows value=40 unit=mm
